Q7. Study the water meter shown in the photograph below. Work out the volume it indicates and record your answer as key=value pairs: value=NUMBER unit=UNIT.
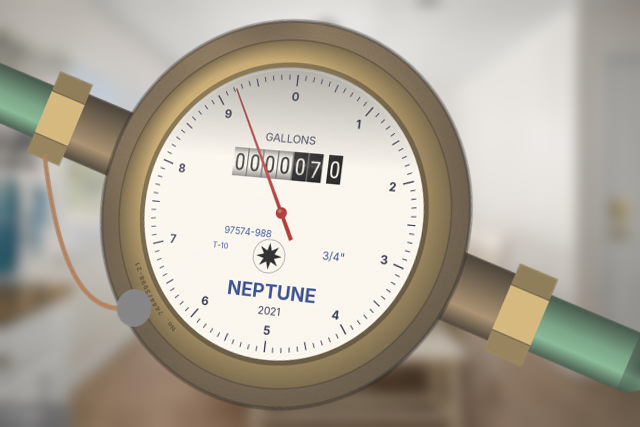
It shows value=69.2 unit=gal
